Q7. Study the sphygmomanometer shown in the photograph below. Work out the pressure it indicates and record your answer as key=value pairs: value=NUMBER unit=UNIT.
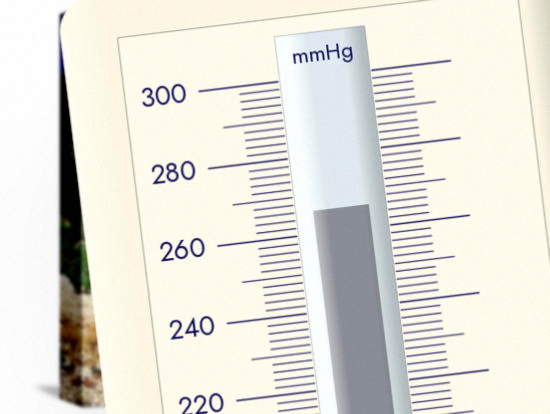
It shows value=266 unit=mmHg
